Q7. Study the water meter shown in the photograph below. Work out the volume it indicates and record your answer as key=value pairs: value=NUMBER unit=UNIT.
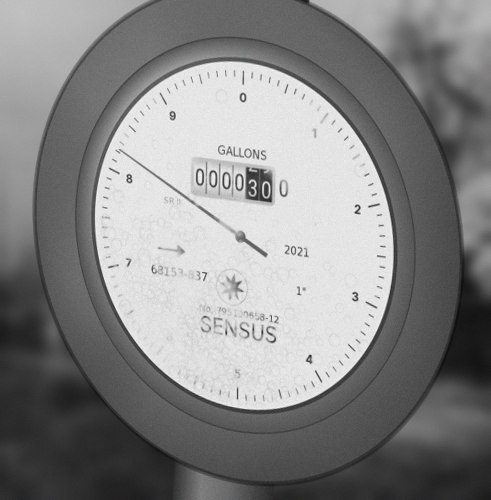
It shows value=298.2 unit=gal
